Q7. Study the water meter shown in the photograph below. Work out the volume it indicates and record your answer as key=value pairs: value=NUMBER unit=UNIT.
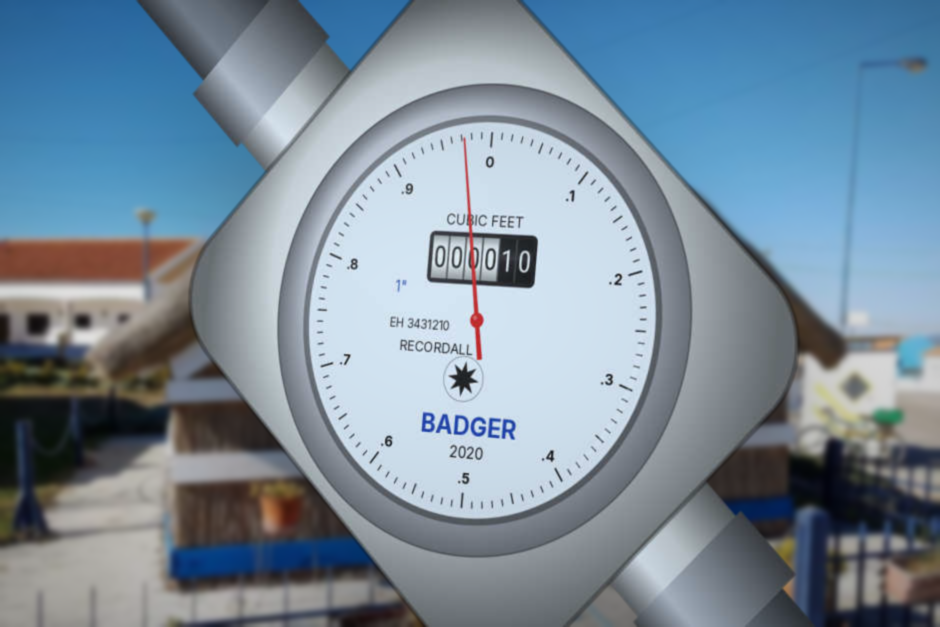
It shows value=9.97 unit=ft³
